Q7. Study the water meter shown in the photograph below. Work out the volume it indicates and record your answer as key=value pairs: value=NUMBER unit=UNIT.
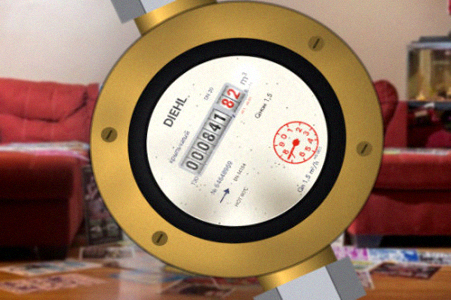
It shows value=841.827 unit=m³
